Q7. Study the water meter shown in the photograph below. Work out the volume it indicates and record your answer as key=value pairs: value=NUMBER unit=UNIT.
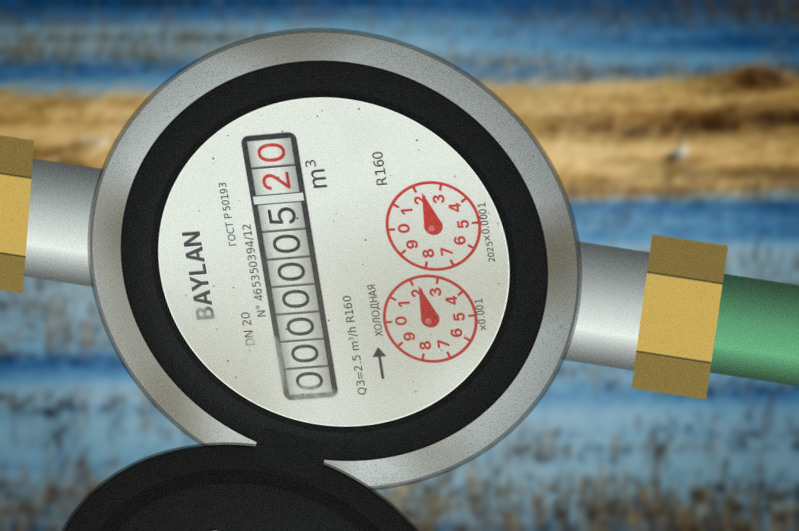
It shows value=5.2022 unit=m³
